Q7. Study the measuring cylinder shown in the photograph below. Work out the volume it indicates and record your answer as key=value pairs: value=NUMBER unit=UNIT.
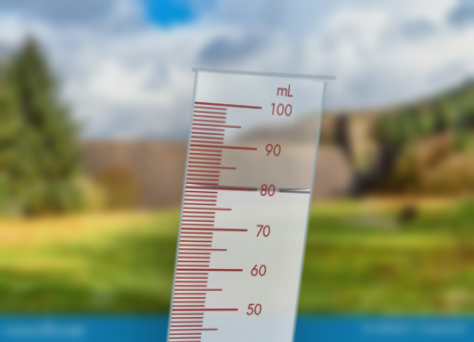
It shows value=80 unit=mL
